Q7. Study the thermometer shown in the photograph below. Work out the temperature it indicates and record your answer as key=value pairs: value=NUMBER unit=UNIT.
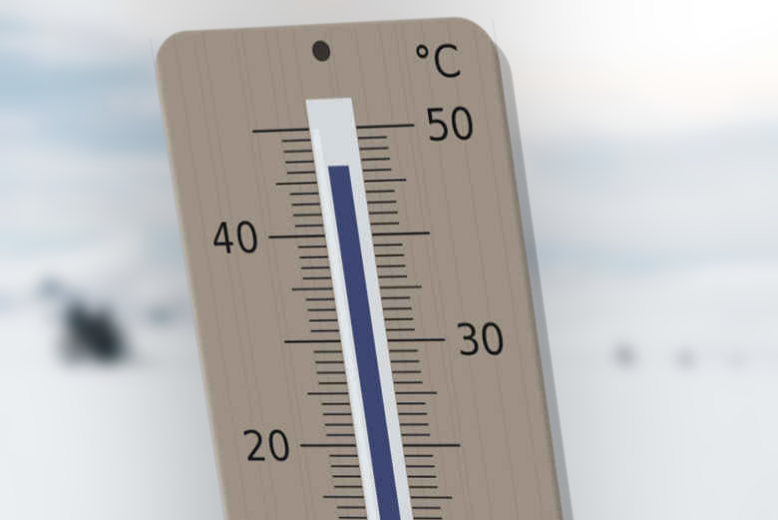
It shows value=46.5 unit=°C
